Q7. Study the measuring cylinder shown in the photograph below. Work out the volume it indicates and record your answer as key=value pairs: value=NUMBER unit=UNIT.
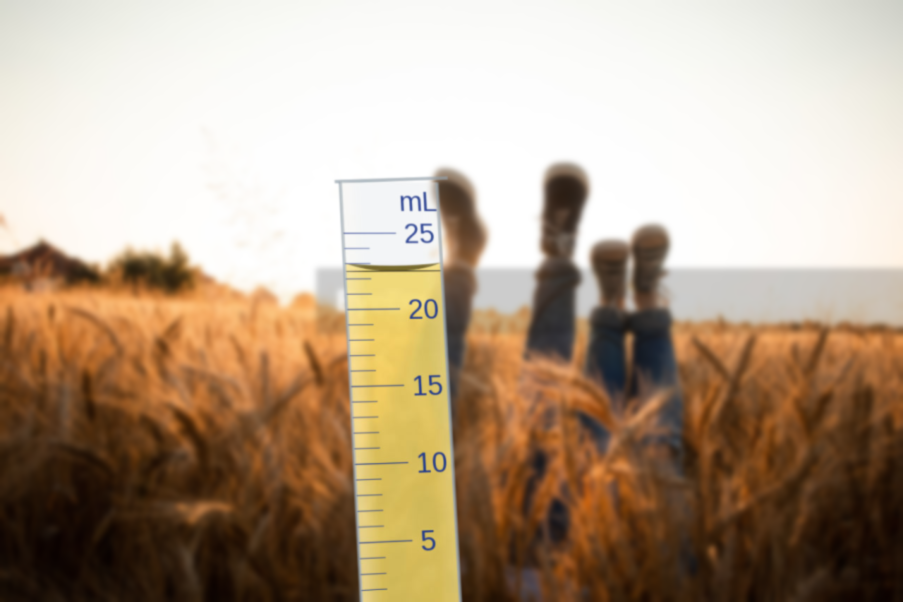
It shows value=22.5 unit=mL
